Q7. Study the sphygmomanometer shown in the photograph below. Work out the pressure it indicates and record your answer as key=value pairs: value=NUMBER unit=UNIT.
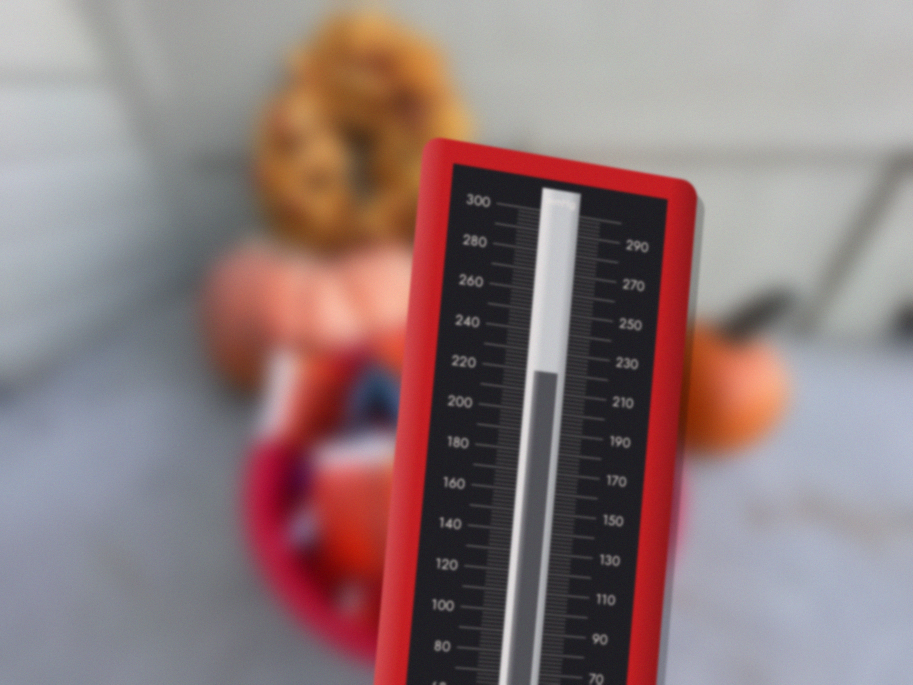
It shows value=220 unit=mmHg
